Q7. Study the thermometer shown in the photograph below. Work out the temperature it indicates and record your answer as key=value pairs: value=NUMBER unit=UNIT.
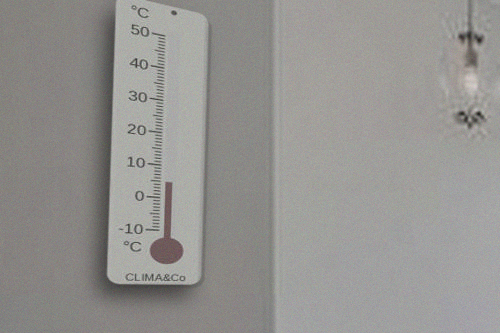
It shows value=5 unit=°C
